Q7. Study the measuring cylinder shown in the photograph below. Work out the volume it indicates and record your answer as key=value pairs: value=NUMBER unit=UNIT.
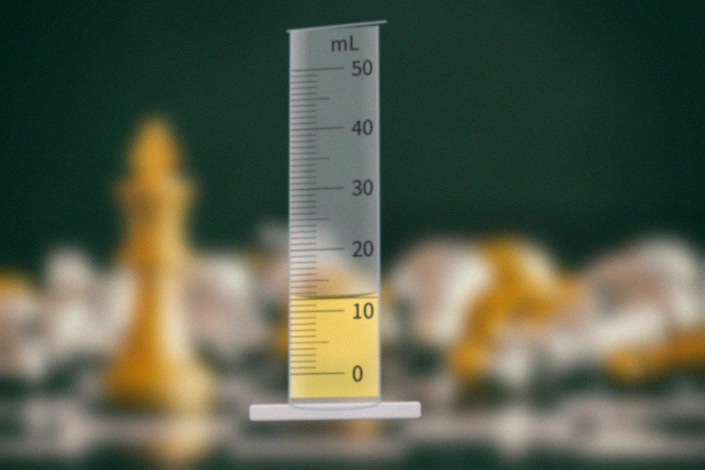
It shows value=12 unit=mL
